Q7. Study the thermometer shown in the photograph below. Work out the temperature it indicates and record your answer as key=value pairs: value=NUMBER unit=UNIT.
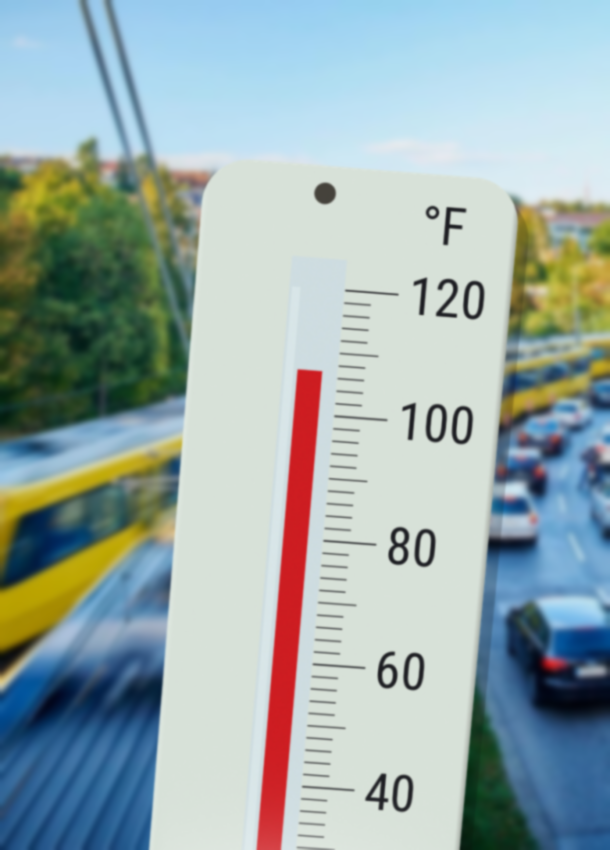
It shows value=107 unit=°F
